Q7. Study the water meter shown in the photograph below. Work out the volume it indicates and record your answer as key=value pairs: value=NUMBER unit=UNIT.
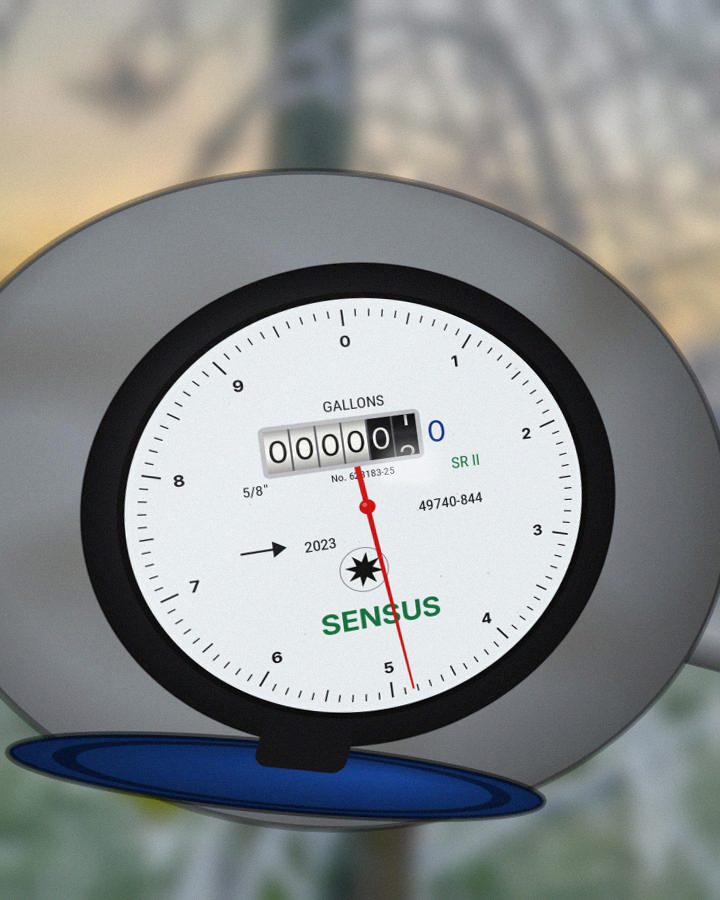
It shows value=14.8 unit=gal
